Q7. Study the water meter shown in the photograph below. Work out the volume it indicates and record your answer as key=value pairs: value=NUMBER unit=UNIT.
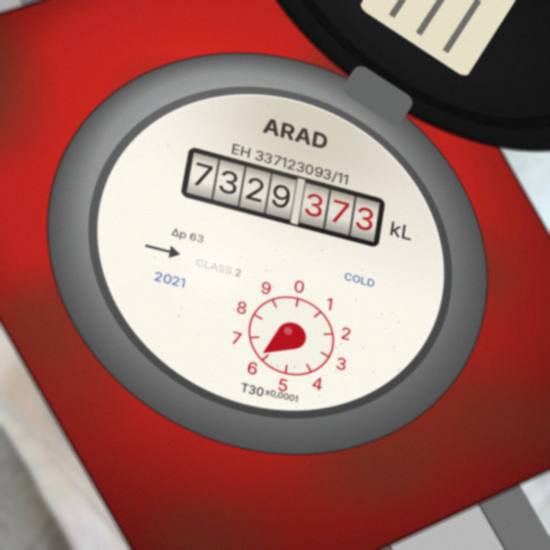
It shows value=7329.3736 unit=kL
